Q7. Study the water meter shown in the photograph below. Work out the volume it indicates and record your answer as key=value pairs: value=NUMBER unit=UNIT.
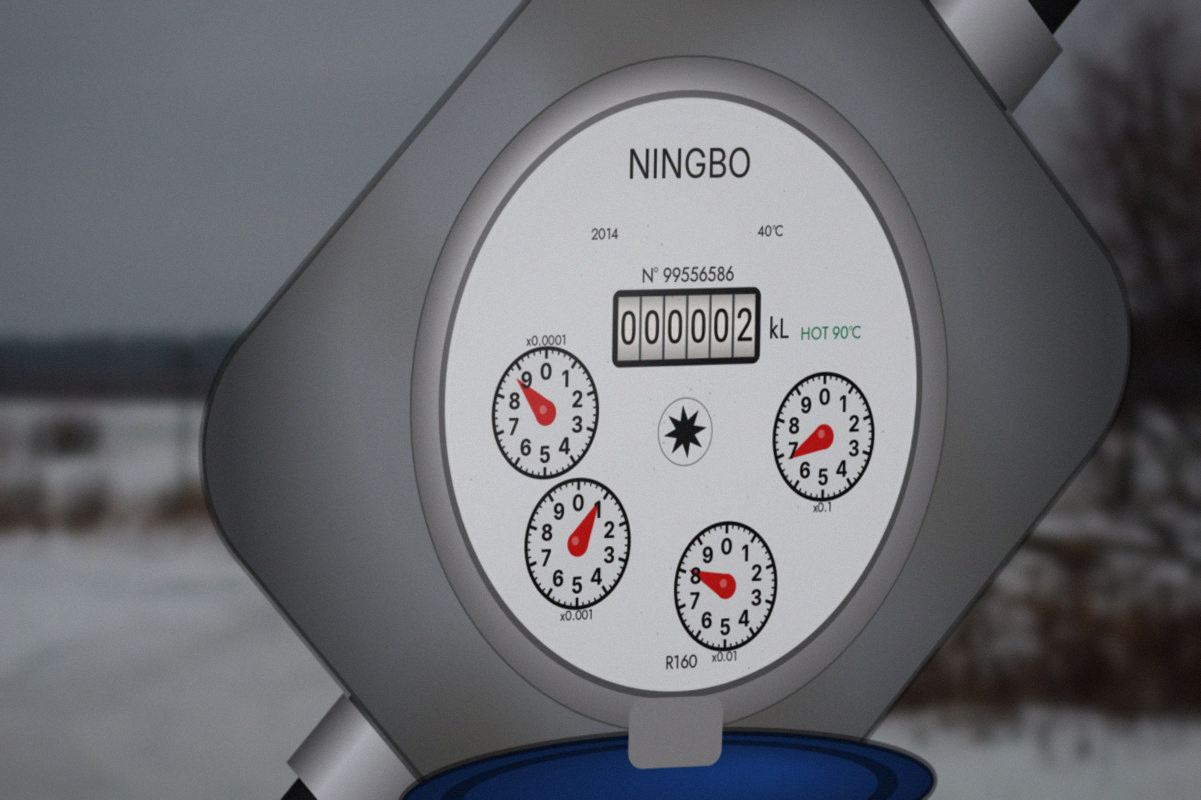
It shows value=2.6808 unit=kL
